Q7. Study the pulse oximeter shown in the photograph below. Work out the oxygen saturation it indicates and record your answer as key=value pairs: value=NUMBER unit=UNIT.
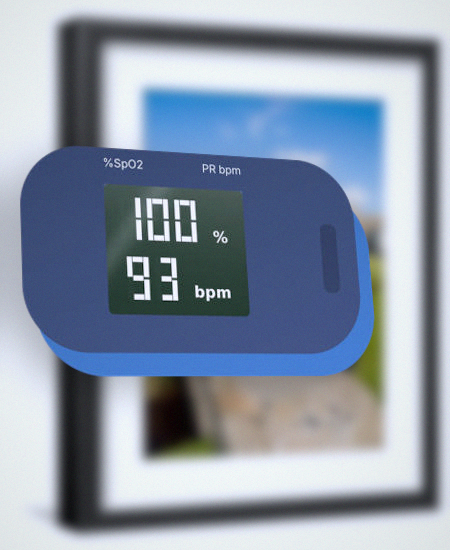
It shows value=100 unit=%
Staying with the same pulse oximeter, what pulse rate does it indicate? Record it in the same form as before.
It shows value=93 unit=bpm
